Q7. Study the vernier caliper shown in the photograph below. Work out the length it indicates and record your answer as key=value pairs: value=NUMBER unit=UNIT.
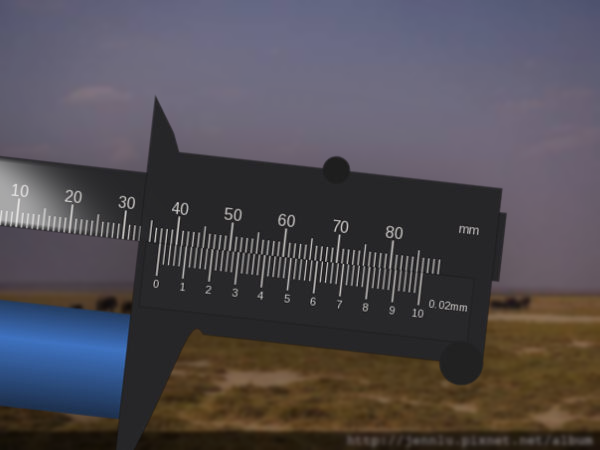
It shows value=37.0 unit=mm
